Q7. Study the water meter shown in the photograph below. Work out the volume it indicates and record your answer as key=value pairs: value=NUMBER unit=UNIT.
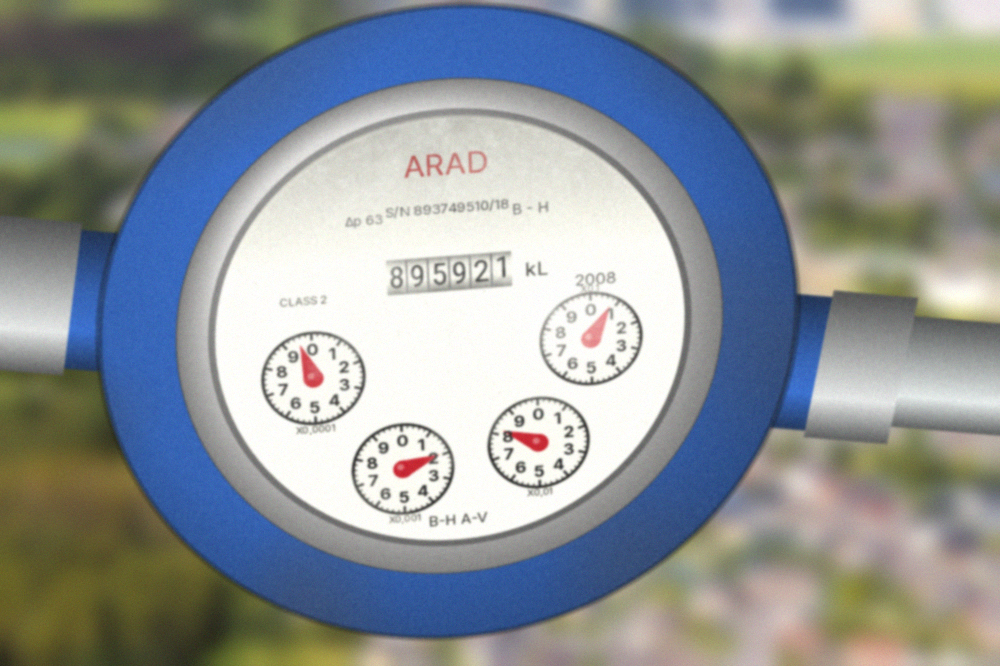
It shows value=895921.0819 unit=kL
